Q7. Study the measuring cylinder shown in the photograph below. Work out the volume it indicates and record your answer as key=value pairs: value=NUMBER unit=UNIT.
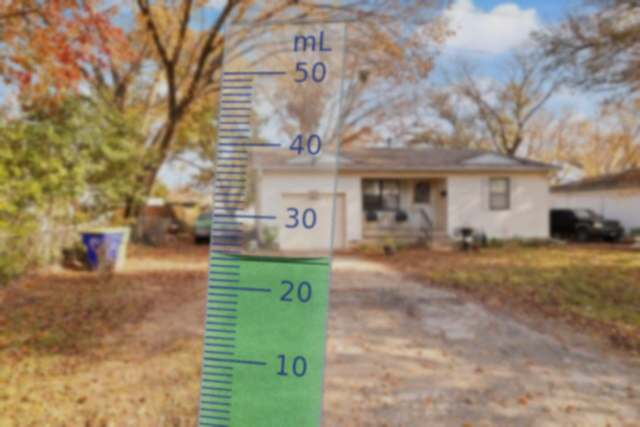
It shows value=24 unit=mL
